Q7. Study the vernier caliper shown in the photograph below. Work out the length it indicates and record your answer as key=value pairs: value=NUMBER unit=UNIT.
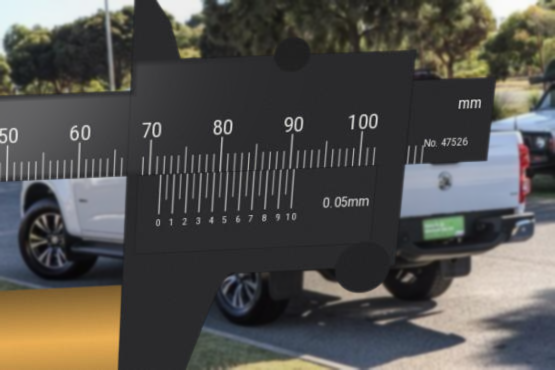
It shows value=71.6 unit=mm
